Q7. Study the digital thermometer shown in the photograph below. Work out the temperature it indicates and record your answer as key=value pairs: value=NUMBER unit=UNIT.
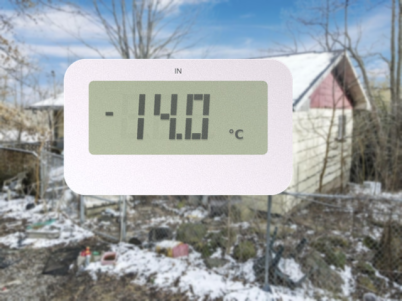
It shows value=-14.0 unit=°C
